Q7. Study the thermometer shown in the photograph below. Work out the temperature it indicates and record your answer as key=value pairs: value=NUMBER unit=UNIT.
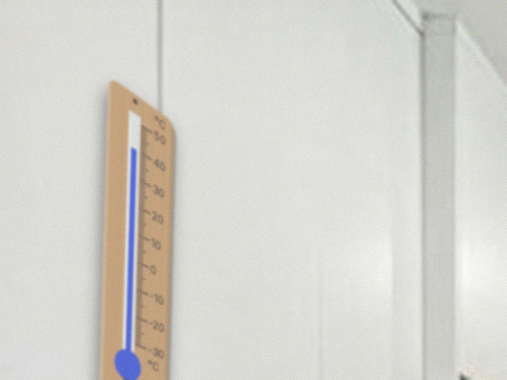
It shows value=40 unit=°C
